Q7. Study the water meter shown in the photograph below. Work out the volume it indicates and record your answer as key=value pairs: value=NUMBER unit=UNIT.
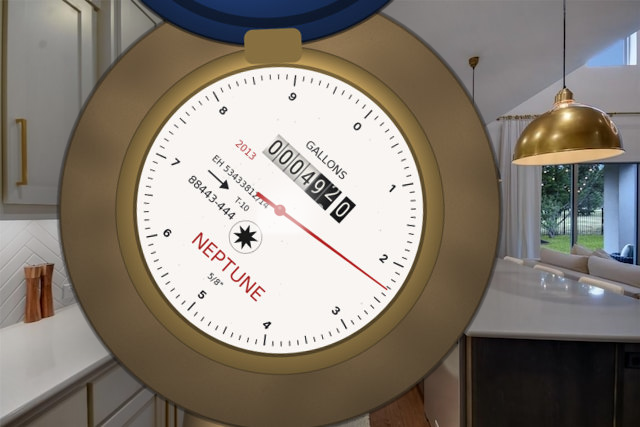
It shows value=4922.3 unit=gal
